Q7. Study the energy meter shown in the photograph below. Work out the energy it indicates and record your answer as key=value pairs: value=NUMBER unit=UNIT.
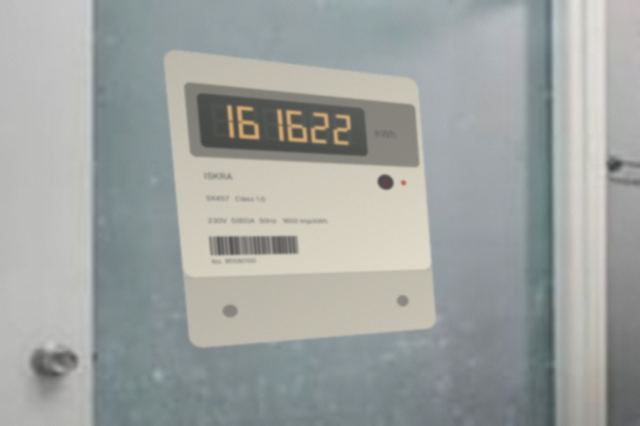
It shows value=161622 unit=kWh
